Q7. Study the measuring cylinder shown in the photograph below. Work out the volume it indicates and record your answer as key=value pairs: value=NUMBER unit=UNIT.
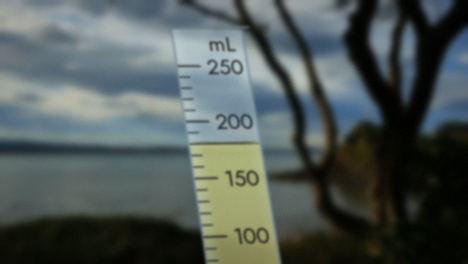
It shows value=180 unit=mL
